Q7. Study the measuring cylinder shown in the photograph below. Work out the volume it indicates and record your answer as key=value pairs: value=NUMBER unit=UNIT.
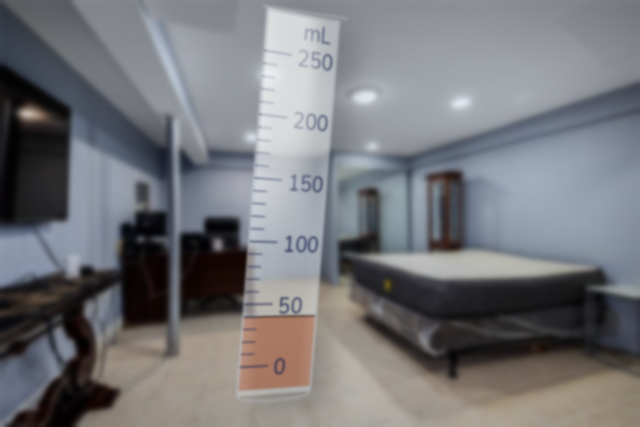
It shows value=40 unit=mL
